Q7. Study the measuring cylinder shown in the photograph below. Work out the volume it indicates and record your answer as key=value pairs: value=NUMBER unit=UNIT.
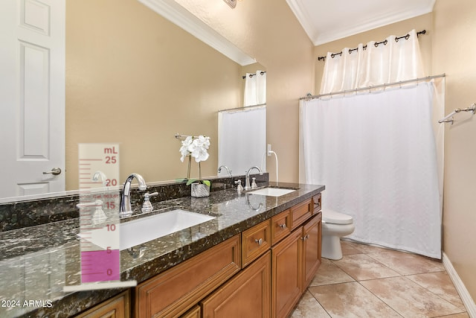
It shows value=5 unit=mL
